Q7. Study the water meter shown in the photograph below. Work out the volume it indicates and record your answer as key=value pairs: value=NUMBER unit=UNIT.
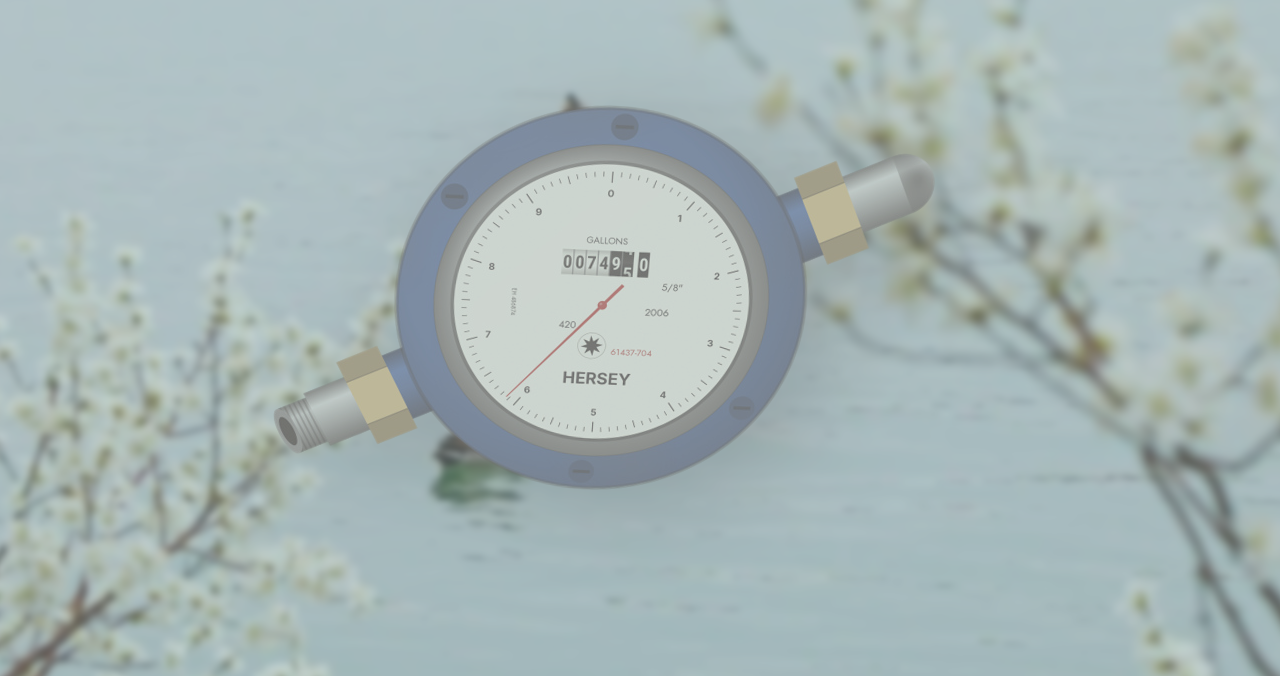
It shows value=74946.1 unit=gal
